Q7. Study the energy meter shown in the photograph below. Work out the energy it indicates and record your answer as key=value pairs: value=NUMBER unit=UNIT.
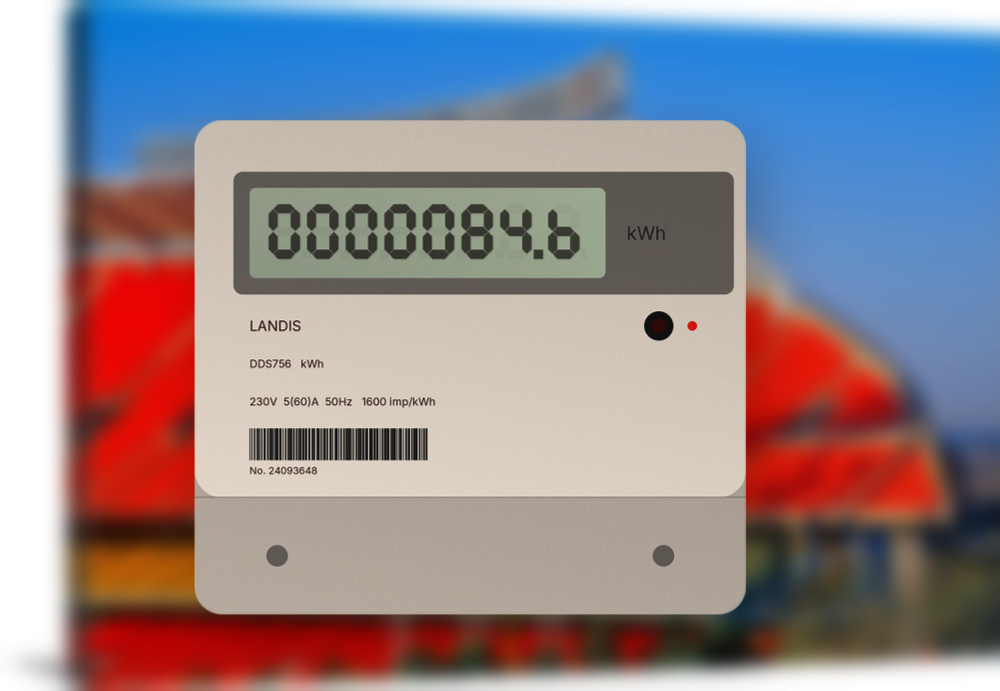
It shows value=84.6 unit=kWh
